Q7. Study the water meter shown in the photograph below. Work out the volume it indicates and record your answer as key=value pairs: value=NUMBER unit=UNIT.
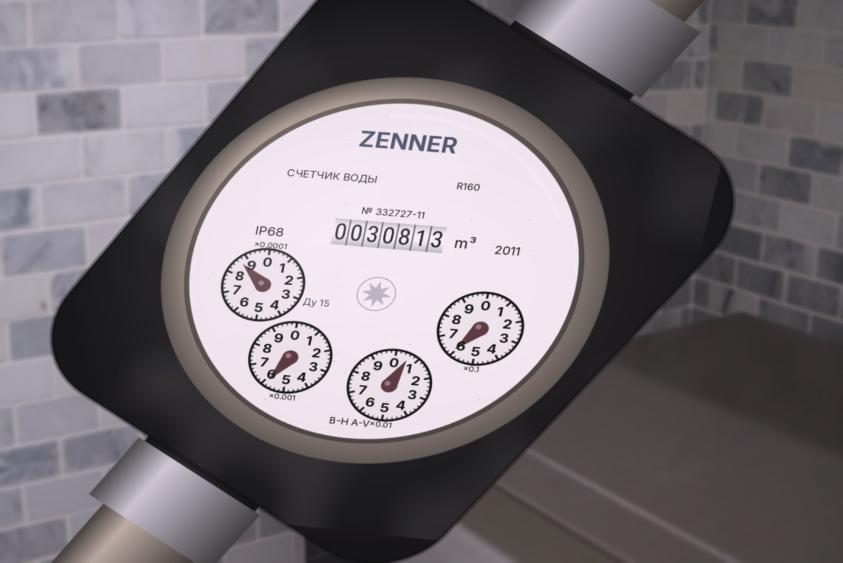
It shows value=30813.6058 unit=m³
